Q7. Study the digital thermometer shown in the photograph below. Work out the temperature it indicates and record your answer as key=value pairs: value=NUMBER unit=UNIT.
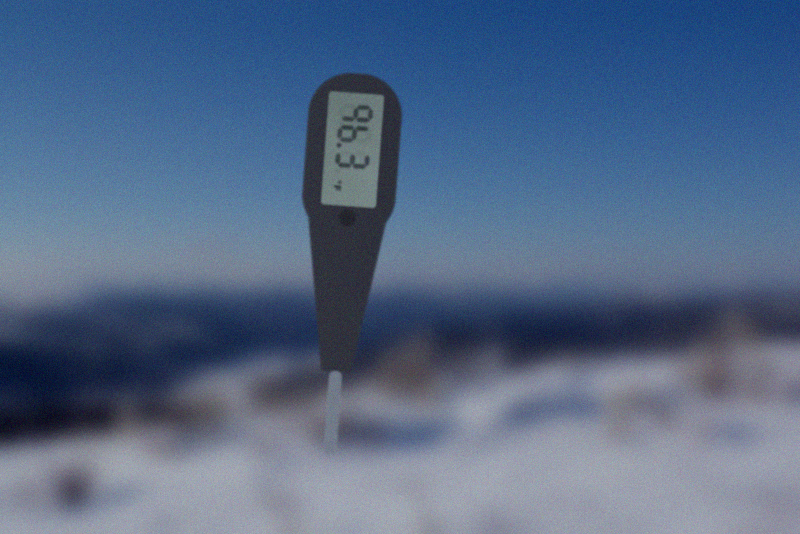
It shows value=96.3 unit=°F
